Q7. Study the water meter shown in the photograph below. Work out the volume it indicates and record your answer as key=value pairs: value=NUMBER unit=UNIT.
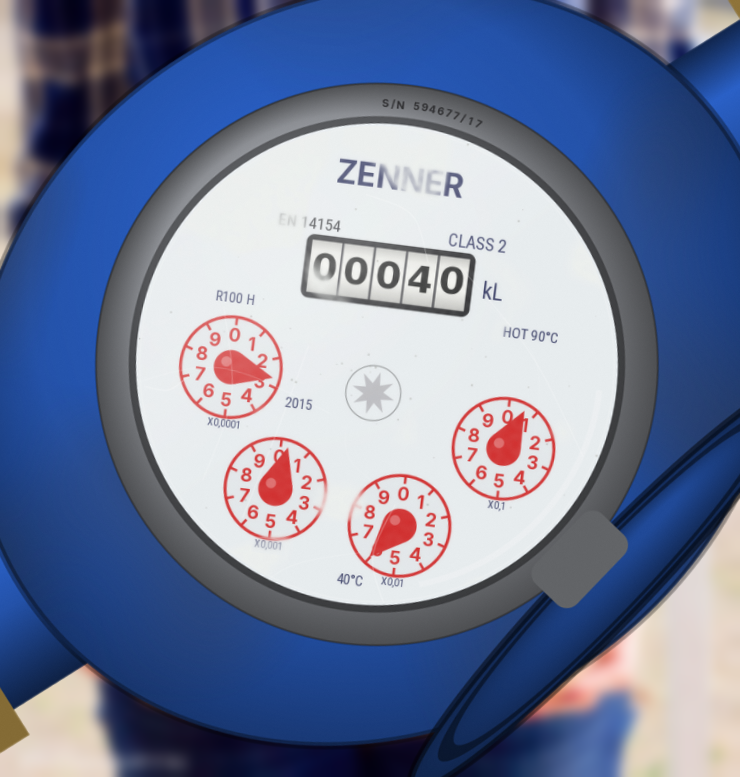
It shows value=40.0602 unit=kL
